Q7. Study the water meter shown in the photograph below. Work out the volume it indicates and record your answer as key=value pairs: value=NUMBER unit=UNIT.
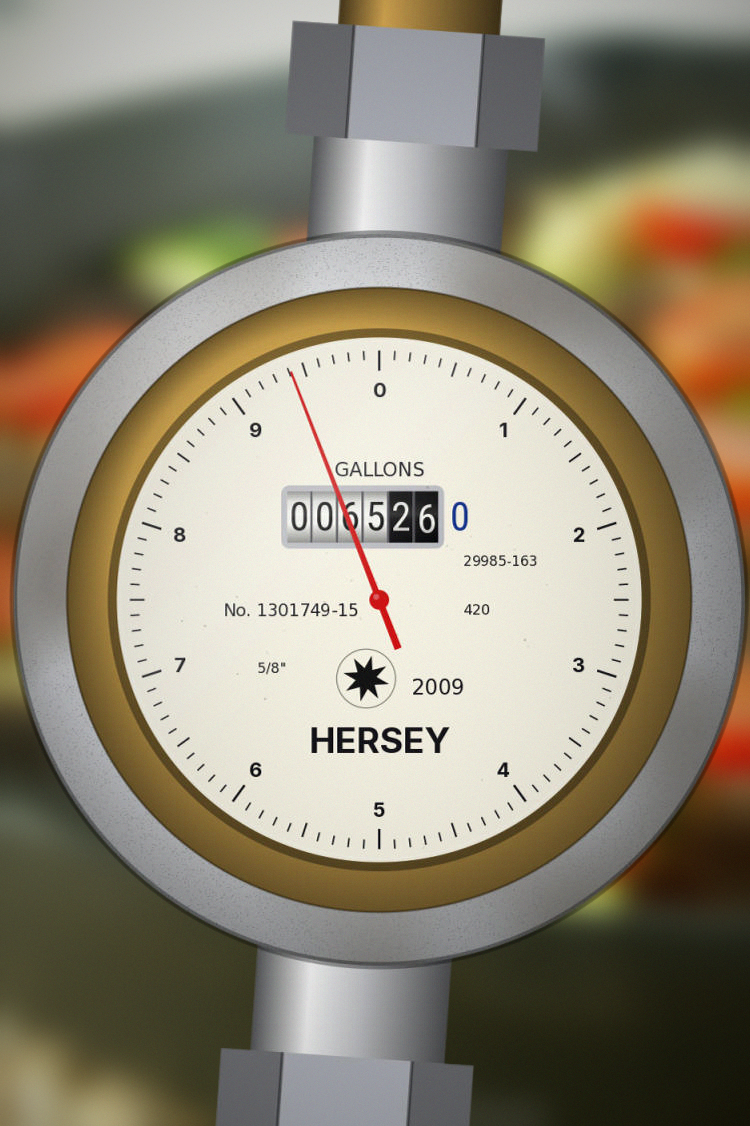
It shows value=65259.4 unit=gal
